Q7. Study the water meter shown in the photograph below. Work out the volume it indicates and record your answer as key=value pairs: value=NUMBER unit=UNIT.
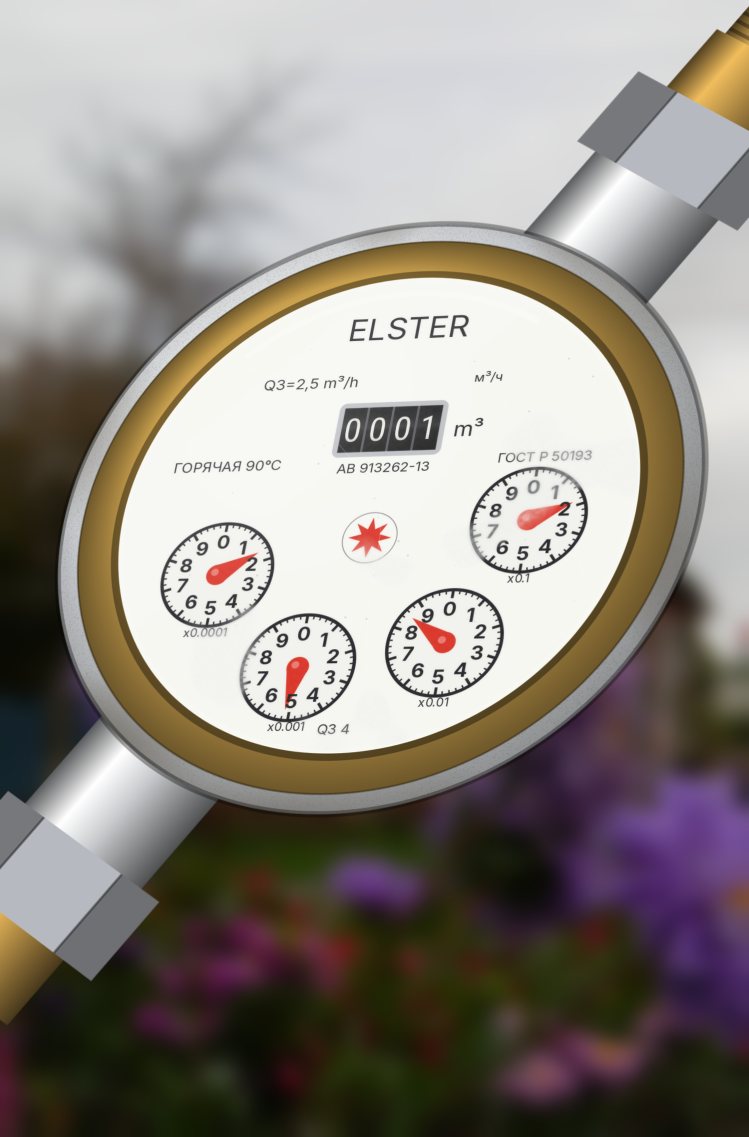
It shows value=1.1851 unit=m³
